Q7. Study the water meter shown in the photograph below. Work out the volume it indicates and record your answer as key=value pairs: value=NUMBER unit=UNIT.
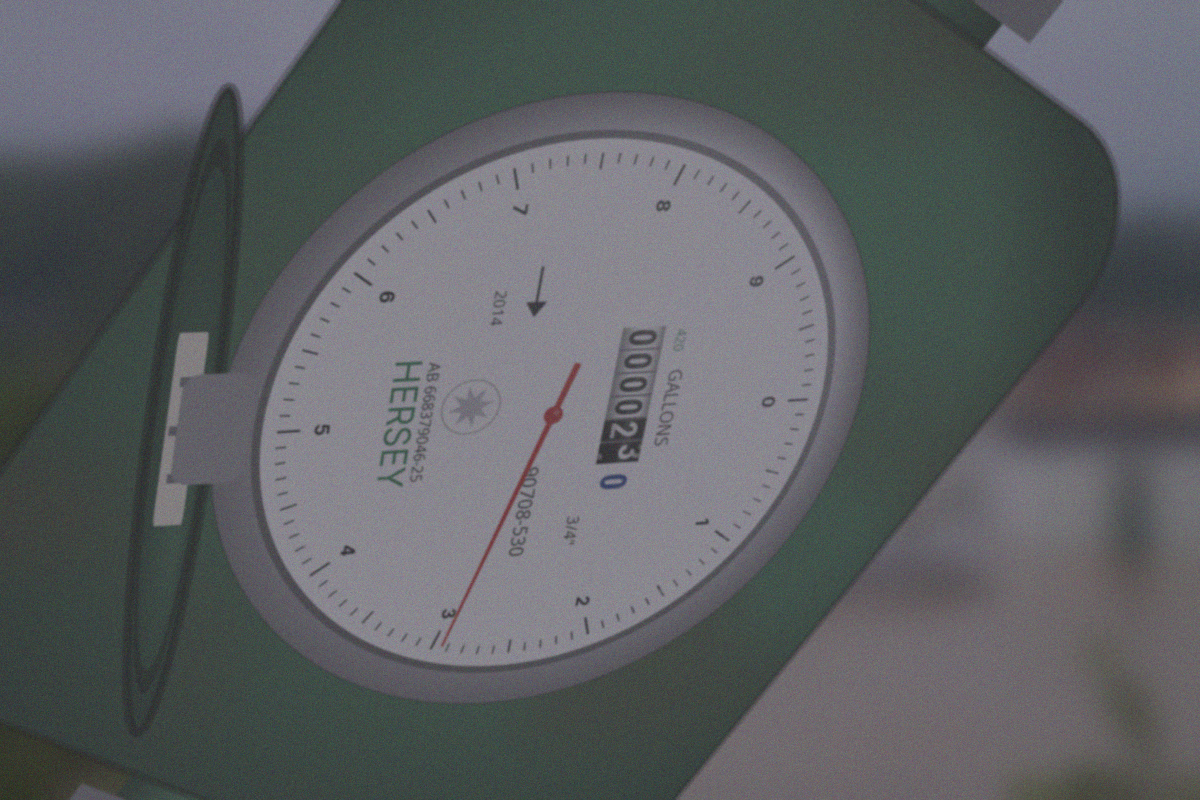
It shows value=232.9 unit=gal
